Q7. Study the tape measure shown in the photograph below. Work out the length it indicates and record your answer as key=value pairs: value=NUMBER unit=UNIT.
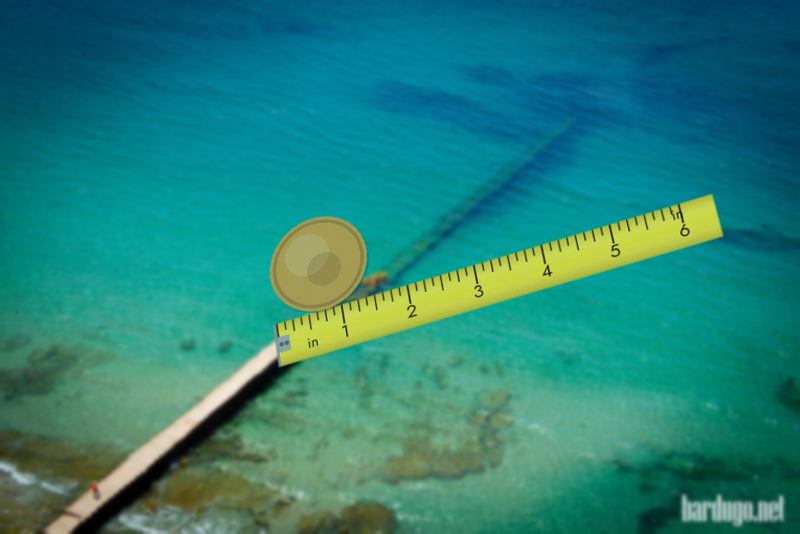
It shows value=1.5 unit=in
